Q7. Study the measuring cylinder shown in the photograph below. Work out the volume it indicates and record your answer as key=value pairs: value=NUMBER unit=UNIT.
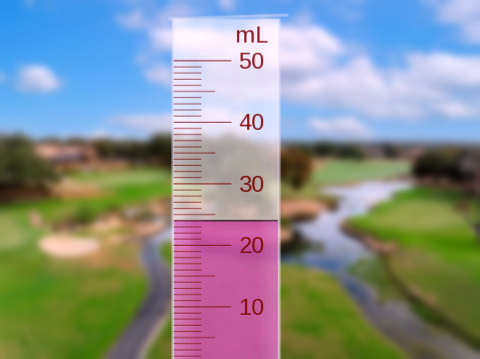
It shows value=24 unit=mL
